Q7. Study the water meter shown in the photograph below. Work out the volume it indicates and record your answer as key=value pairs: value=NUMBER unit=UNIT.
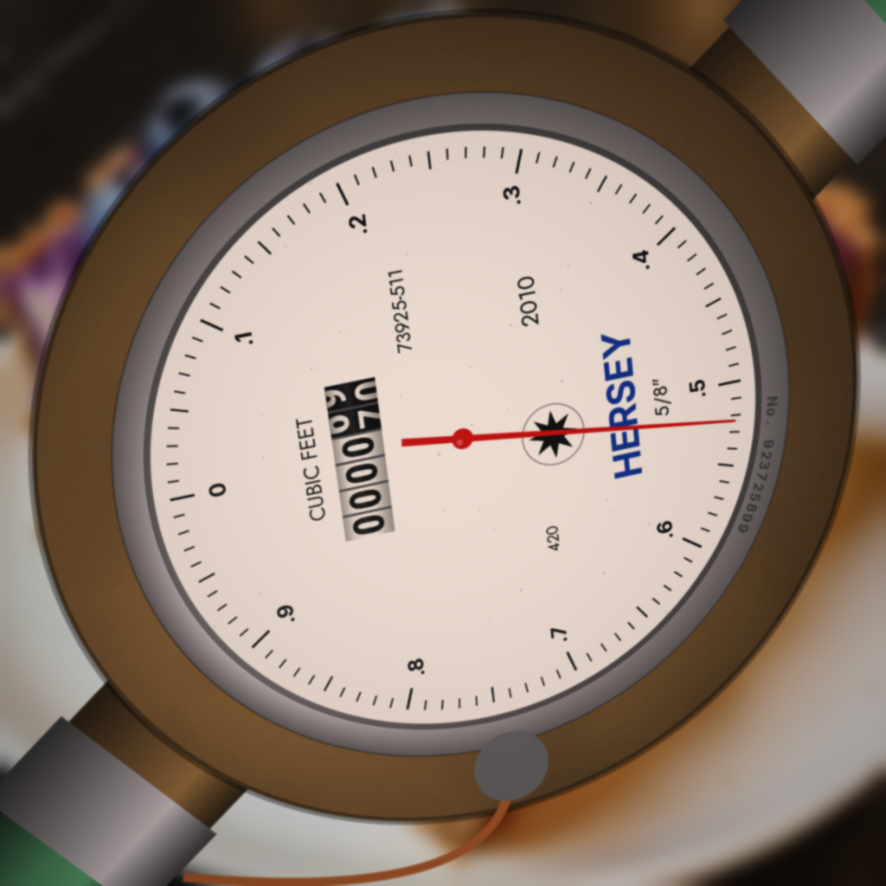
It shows value=69.52 unit=ft³
